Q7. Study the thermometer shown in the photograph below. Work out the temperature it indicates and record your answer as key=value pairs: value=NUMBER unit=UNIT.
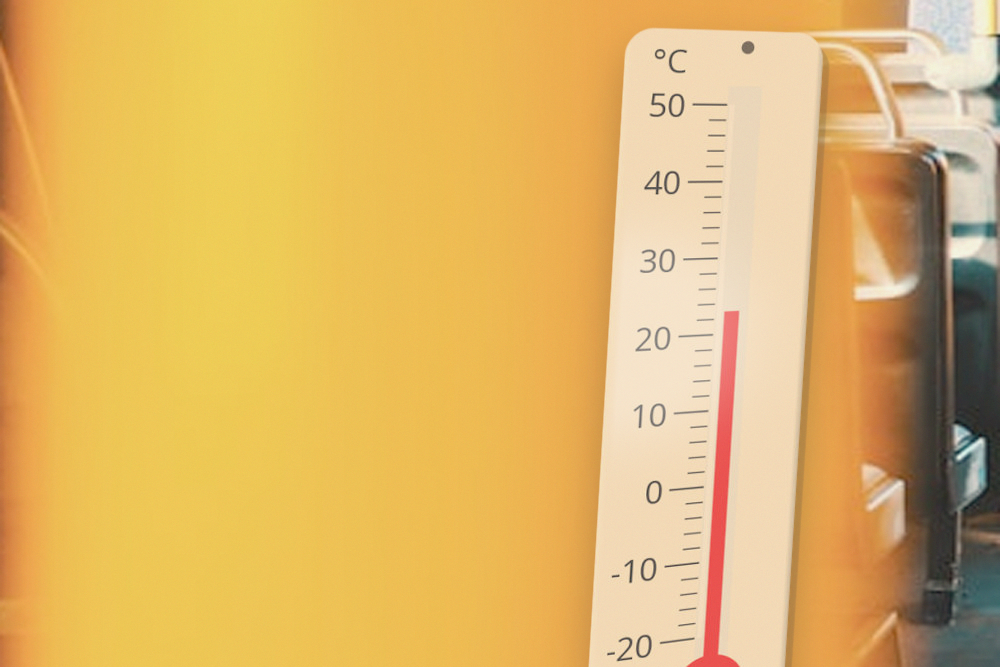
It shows value=23 unit=°C
